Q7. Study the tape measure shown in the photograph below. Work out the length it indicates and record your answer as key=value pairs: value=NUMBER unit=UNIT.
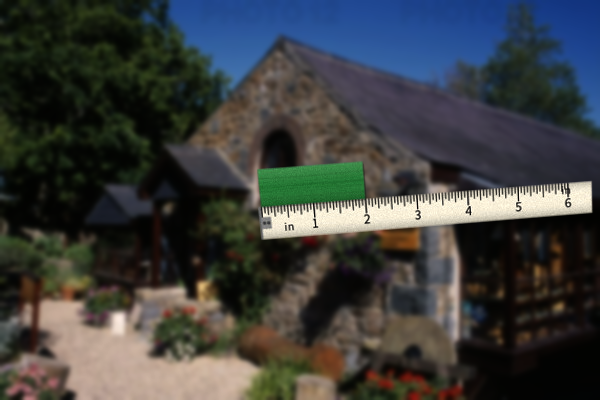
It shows value=2 unit=in
